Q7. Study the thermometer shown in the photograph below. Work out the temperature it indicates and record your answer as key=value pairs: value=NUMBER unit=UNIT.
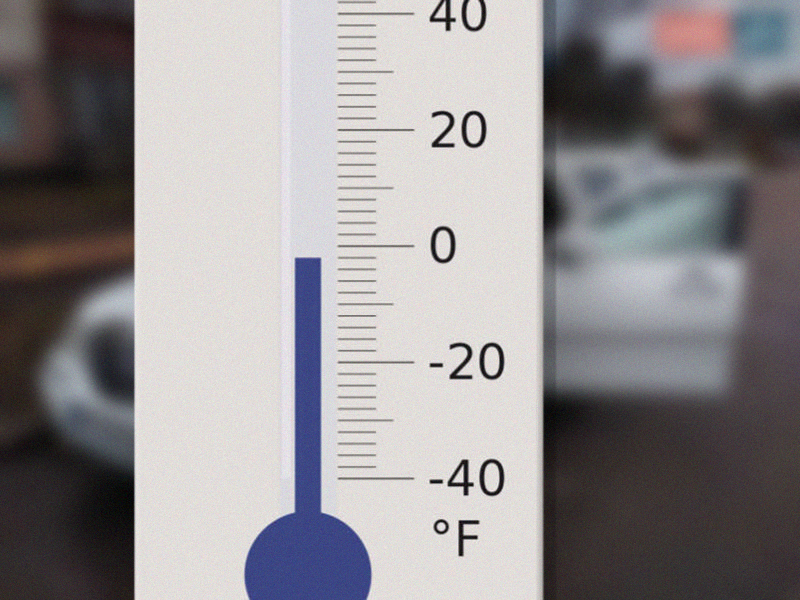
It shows value=-2 unit=°F
